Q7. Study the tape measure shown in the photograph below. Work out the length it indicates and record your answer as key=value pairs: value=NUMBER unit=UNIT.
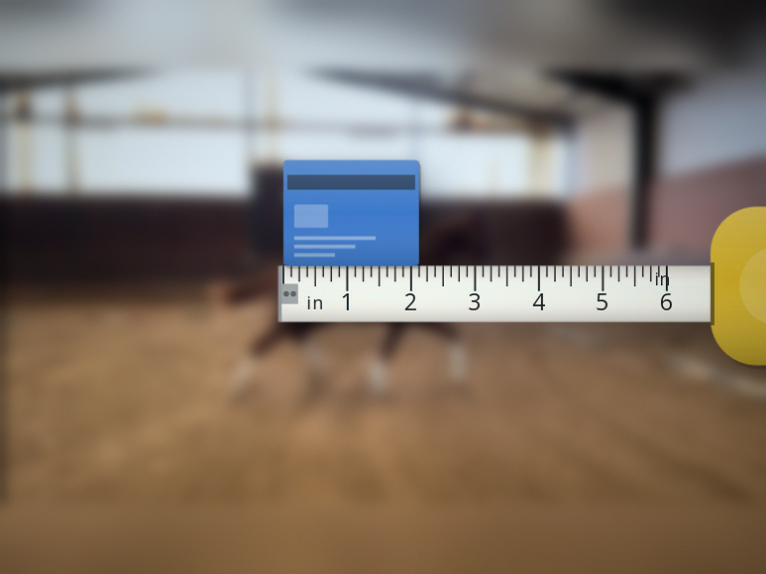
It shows value=2.125 unit=in
